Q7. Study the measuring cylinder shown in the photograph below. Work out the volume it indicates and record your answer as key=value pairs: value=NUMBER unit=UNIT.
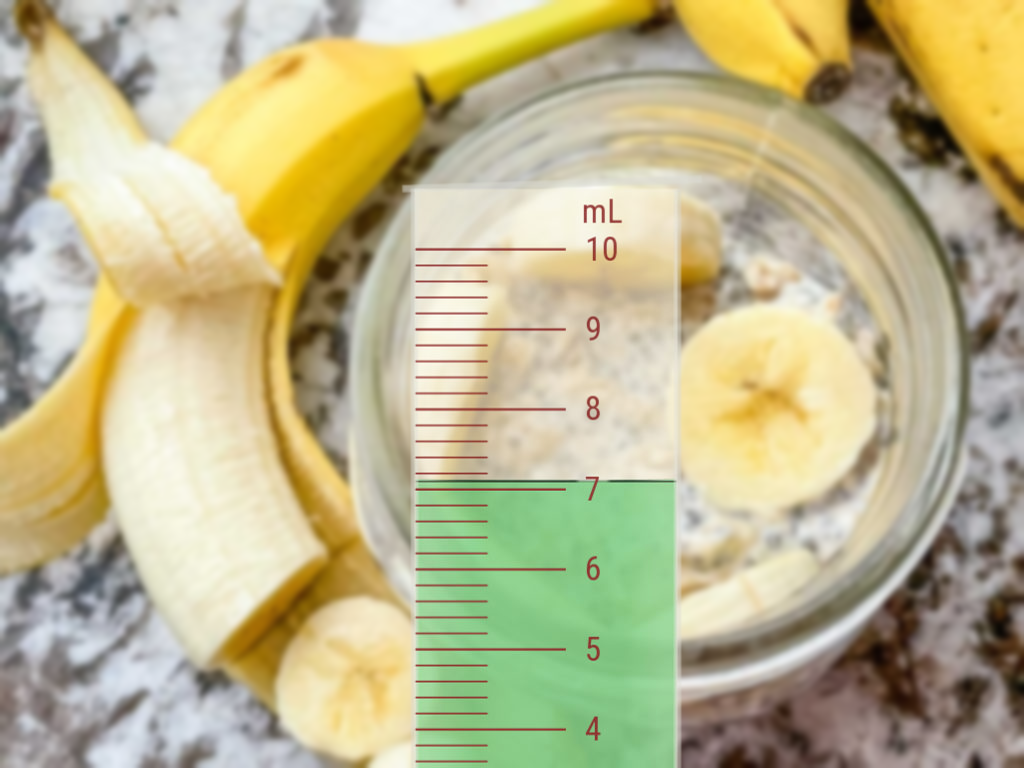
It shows value=7.1 unit=mL
